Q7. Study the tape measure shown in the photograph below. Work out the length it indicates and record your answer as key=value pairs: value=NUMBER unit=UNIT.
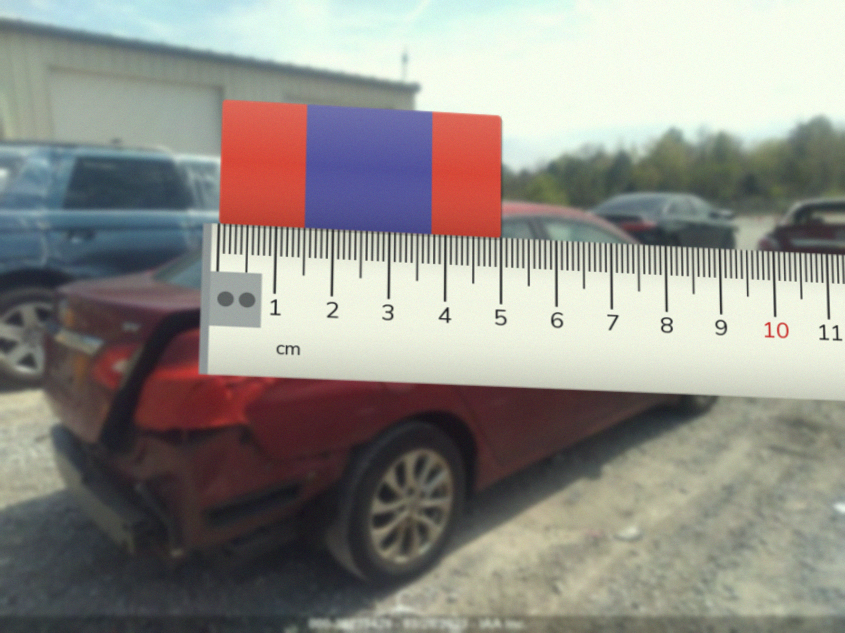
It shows value=5 unit=cm
